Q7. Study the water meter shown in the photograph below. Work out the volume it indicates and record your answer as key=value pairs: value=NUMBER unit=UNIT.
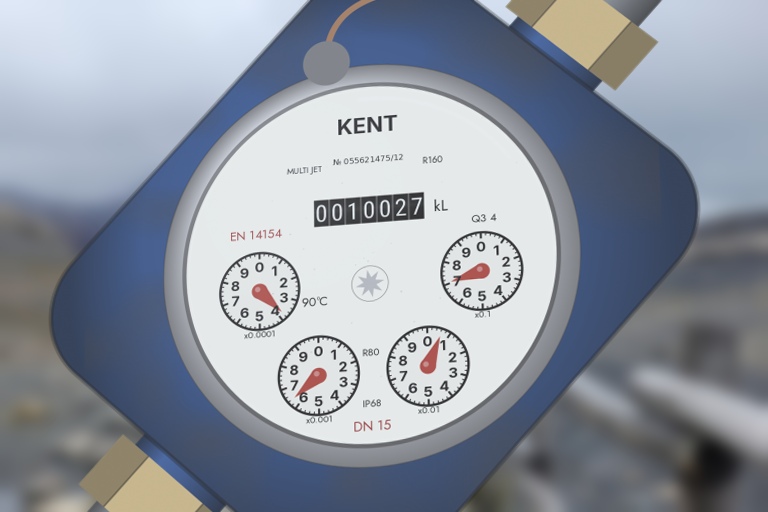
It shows value=10027.7063 unit=kL
